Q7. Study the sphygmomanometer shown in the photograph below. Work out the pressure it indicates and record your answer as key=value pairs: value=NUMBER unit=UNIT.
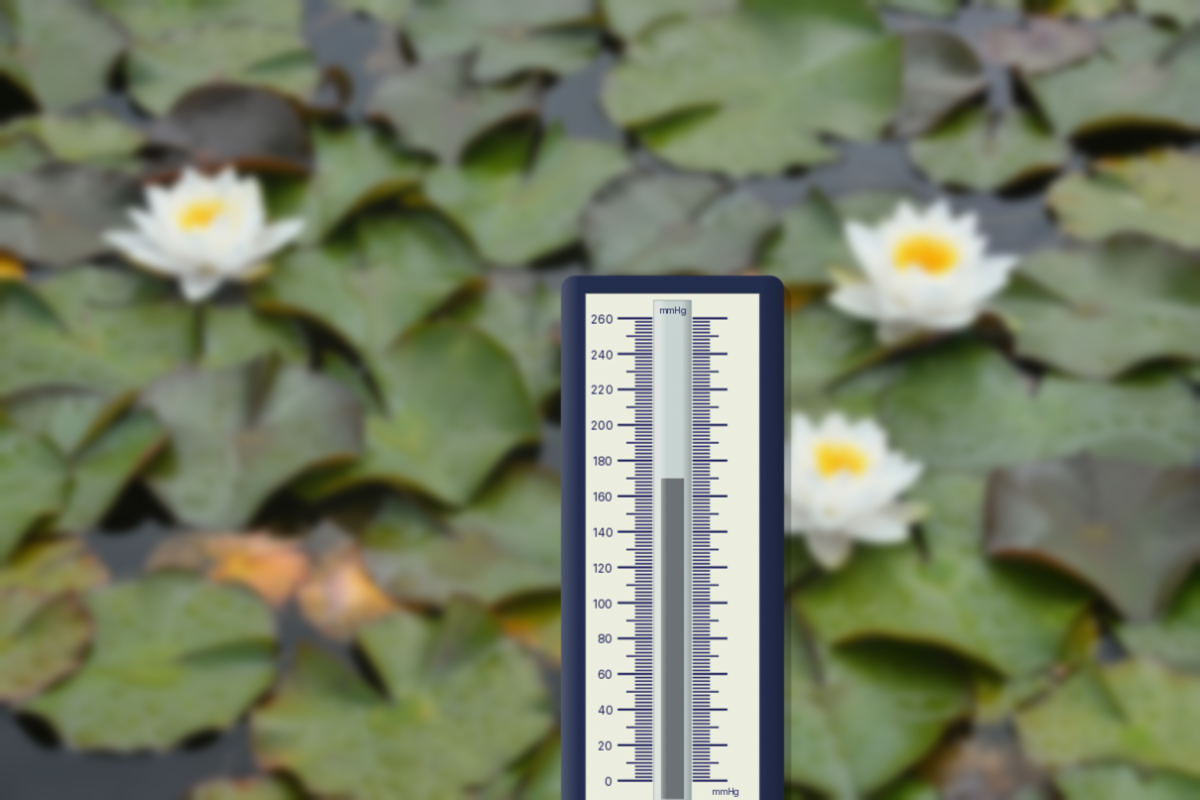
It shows value=170 unit=mmHg
